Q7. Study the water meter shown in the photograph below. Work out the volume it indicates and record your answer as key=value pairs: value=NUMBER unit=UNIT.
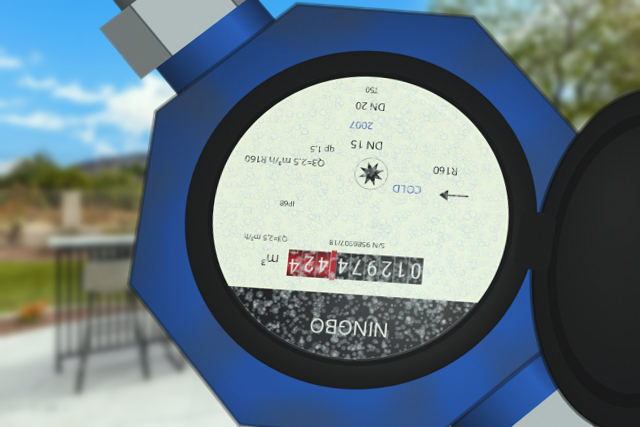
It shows value=12974.424 unit=m³
